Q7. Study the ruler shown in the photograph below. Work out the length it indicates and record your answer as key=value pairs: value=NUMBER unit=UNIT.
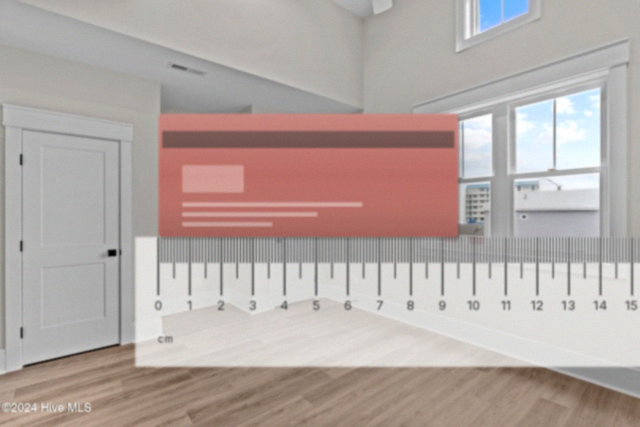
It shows value=9.5 unit=cm
